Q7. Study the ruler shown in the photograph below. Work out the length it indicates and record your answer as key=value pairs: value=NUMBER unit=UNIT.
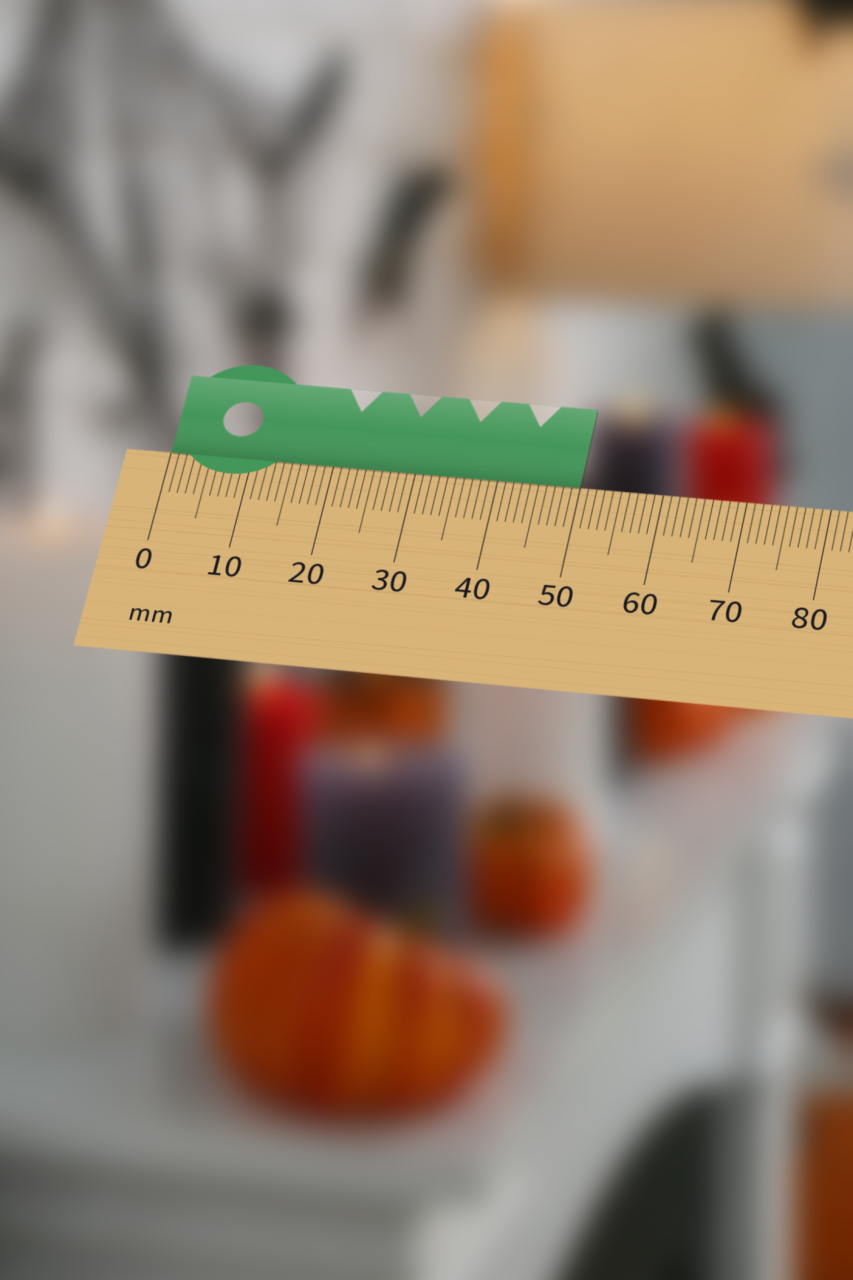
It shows value=50 unit=mm
